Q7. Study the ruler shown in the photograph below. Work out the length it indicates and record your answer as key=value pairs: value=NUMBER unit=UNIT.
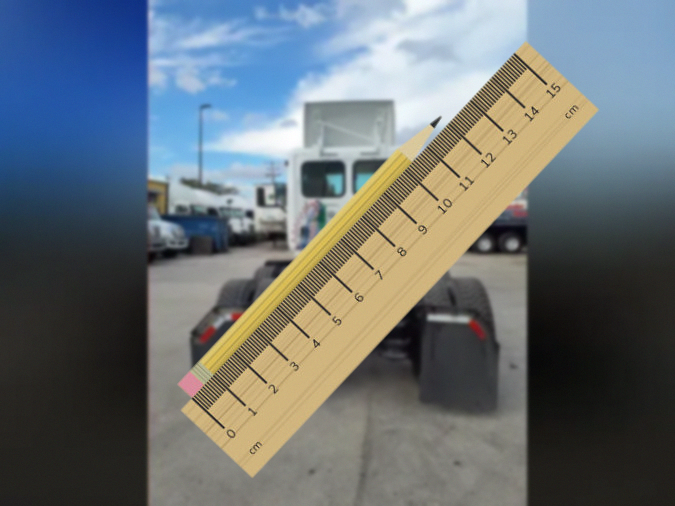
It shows value=12 unit=cm
